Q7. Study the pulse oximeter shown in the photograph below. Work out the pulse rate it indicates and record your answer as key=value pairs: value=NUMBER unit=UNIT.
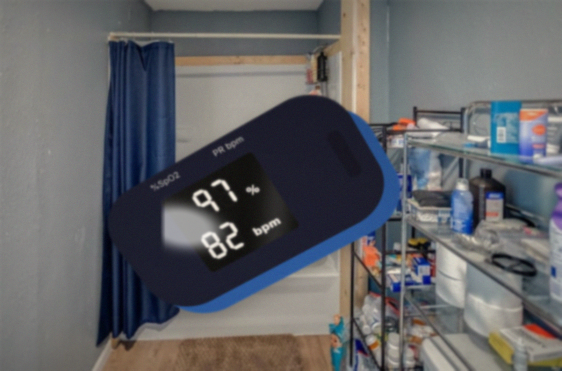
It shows value=82 unit=bpm
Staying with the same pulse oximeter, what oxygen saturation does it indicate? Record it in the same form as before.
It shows value=97 unit=%
